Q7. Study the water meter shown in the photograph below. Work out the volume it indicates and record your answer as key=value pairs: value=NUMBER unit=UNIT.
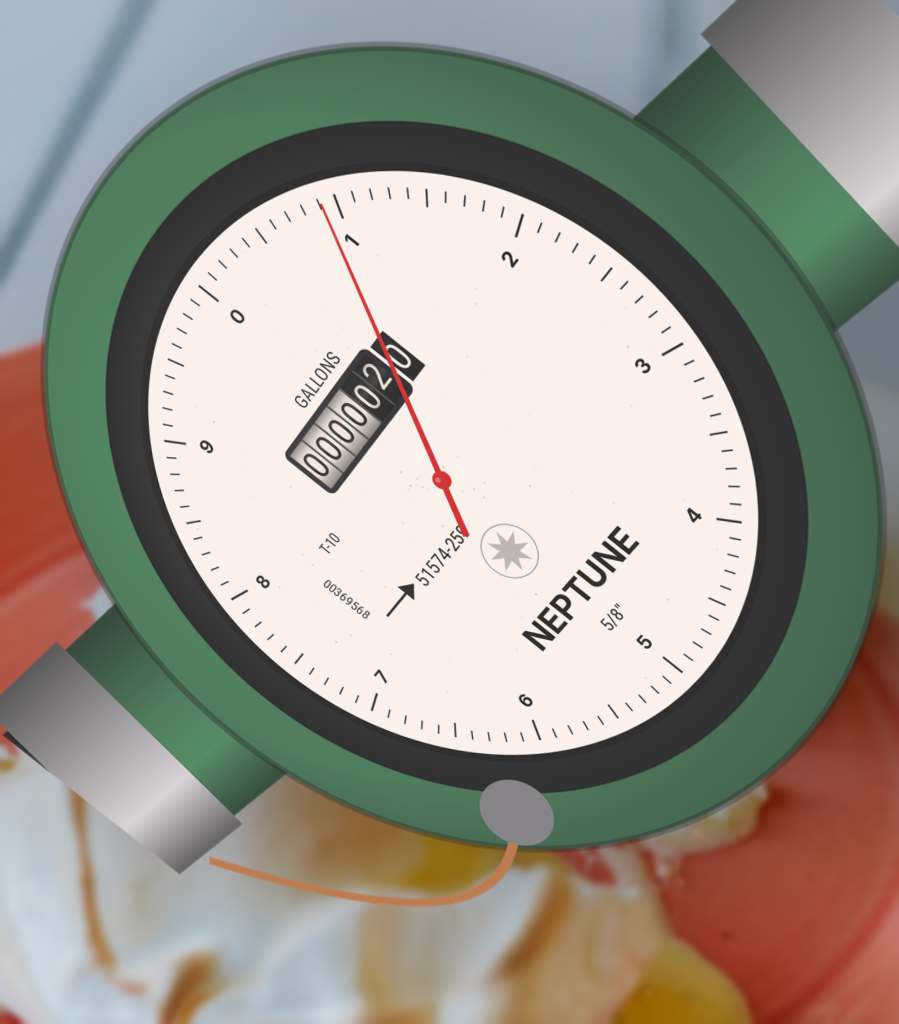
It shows value=20.9 unit=gal
